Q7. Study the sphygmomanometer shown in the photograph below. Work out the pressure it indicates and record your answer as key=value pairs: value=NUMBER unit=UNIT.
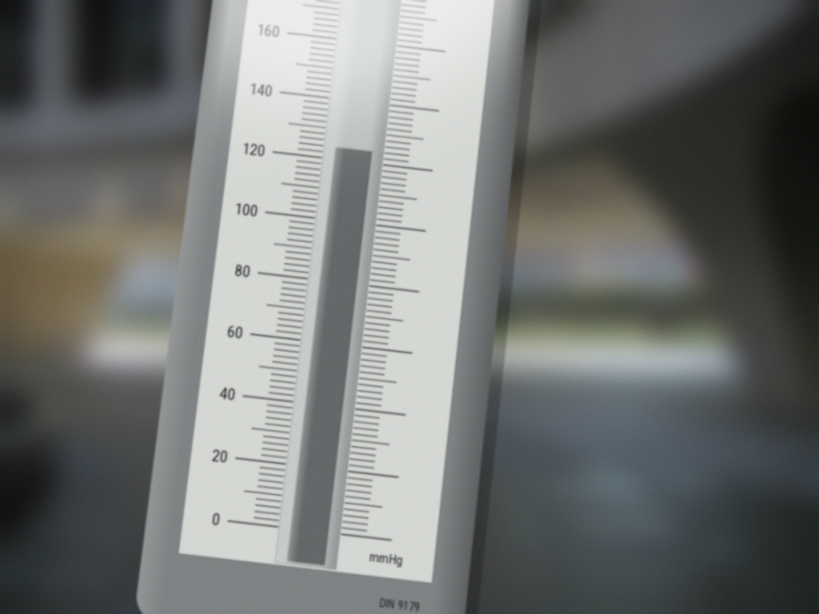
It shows value=124 unit=mmHg
